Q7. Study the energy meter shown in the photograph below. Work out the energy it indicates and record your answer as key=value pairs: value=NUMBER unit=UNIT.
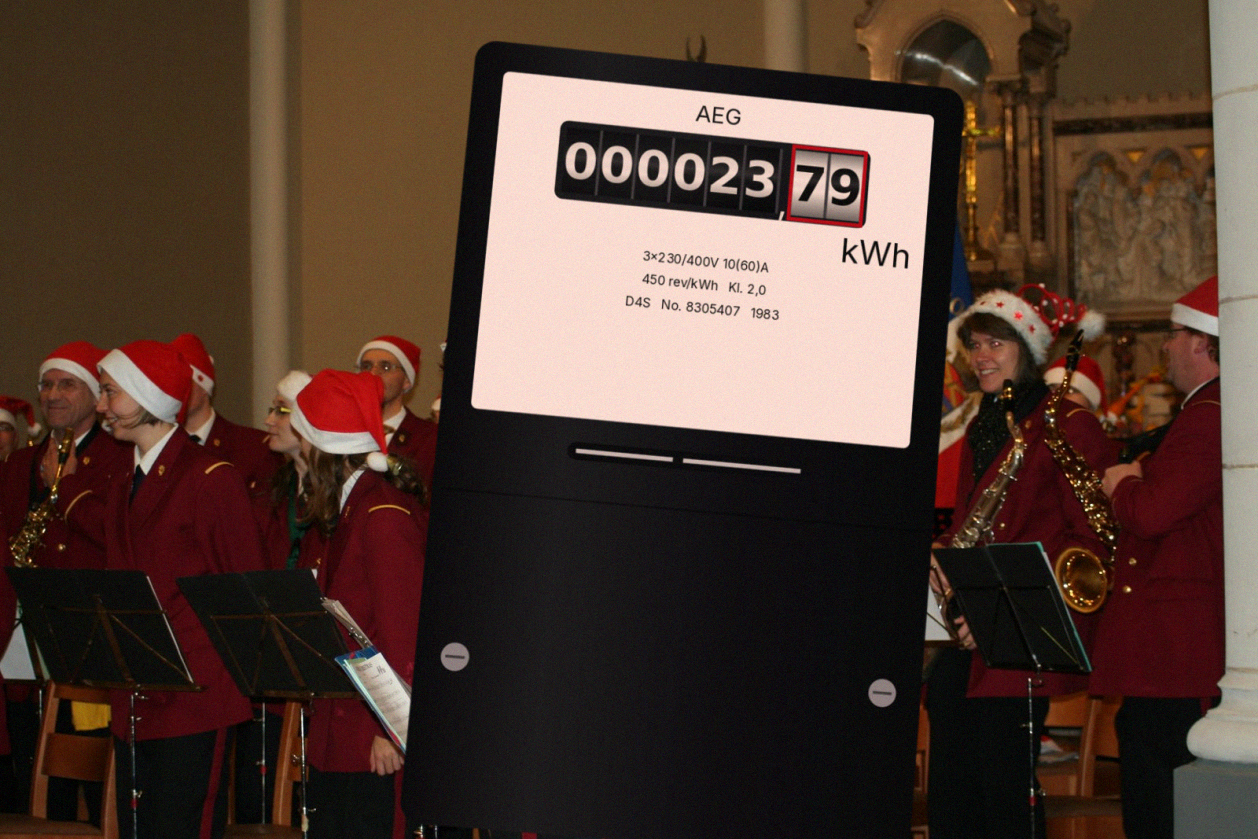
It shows value=23.79 unit=kWh
